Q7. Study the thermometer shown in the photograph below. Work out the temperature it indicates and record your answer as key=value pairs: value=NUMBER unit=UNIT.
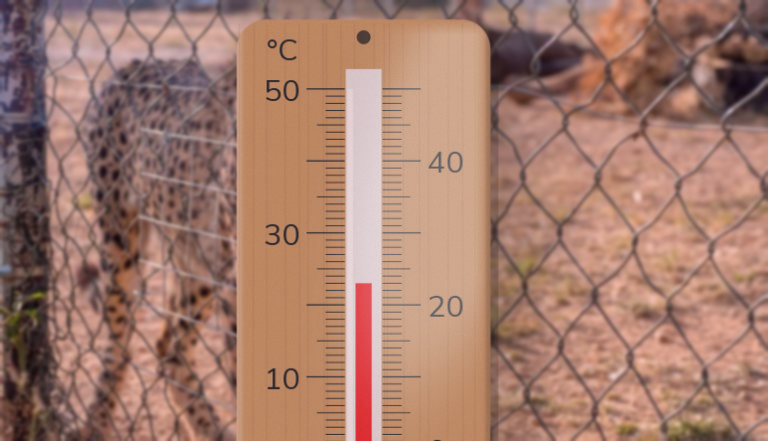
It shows value=23 unit=°C
